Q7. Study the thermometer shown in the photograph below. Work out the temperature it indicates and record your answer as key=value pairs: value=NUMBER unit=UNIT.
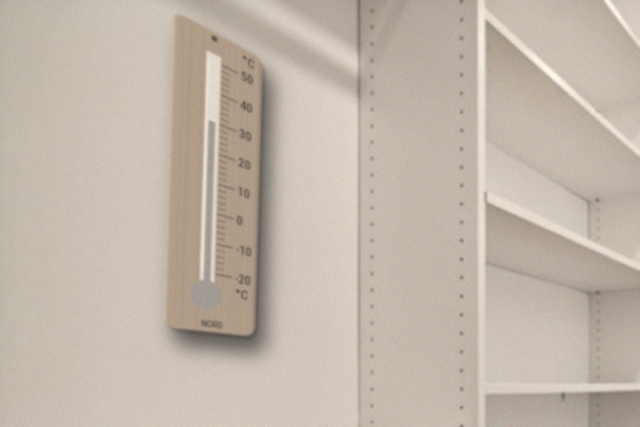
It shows value=30 unit=°C
